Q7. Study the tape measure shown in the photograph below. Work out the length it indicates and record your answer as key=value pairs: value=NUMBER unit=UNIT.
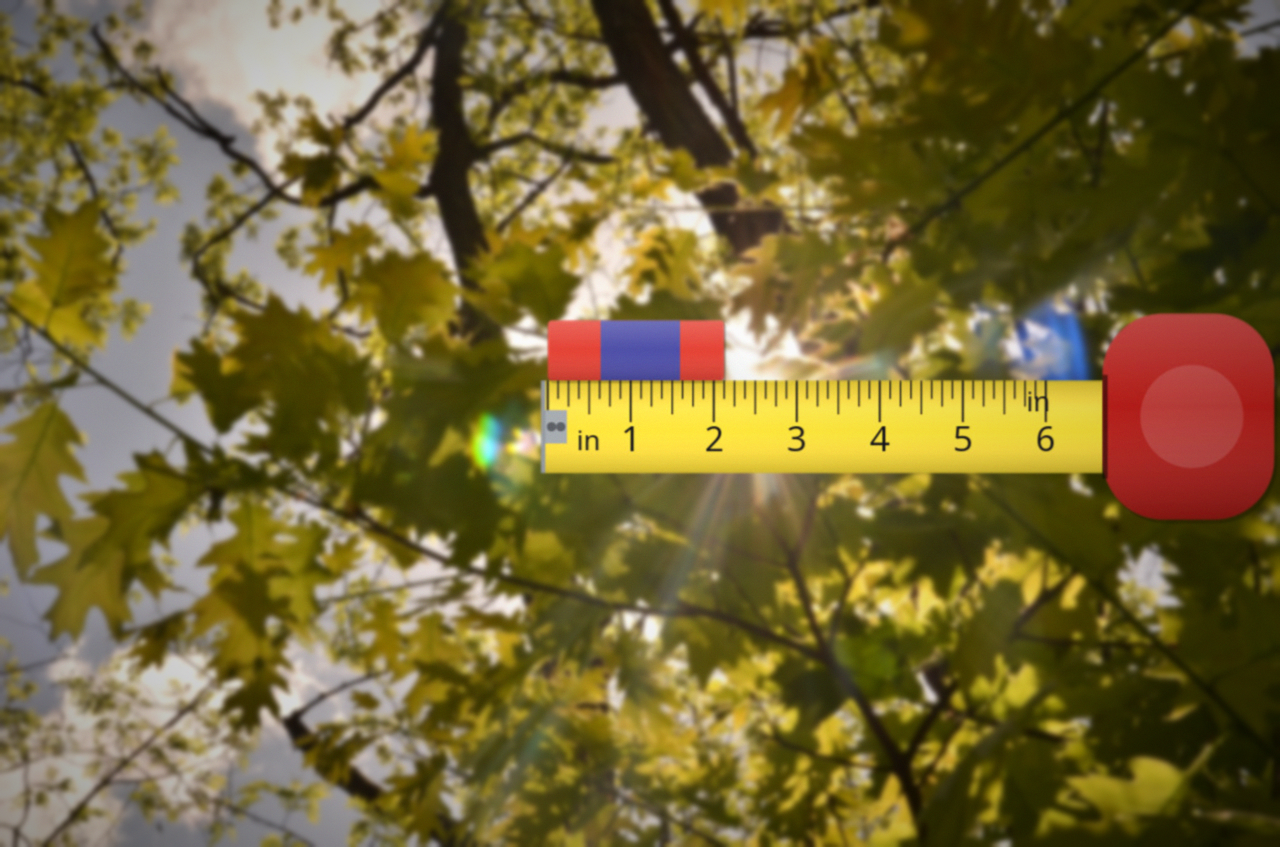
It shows value=2.125 unit=in
